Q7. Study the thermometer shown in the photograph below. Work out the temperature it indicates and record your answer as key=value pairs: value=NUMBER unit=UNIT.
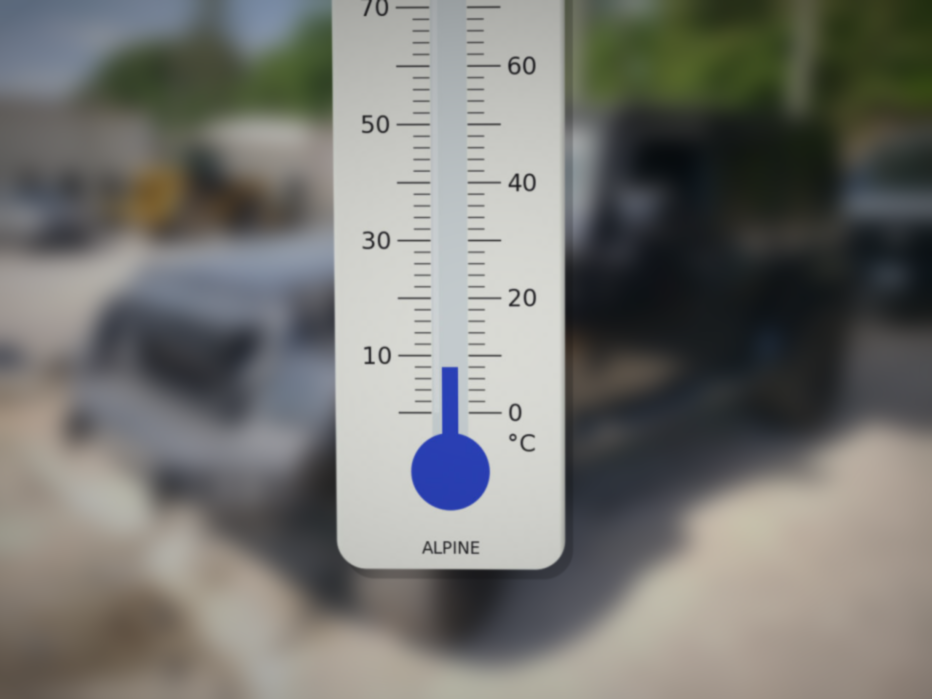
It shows value=8 unit=°C
